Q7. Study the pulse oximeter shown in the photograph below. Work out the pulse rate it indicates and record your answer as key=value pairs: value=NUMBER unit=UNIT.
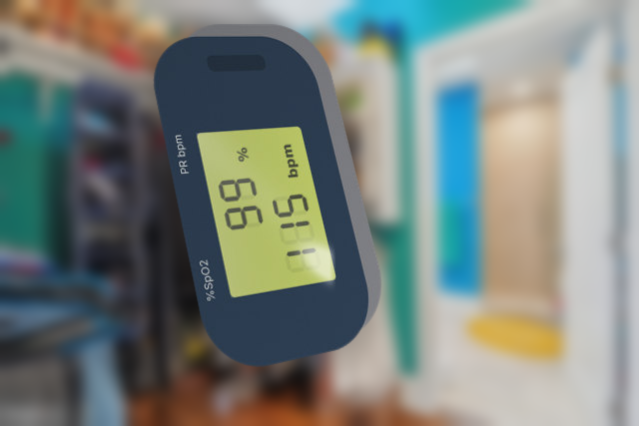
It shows value=115 unit=bpm
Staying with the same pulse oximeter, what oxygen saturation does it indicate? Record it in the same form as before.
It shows value=99 unit=%
